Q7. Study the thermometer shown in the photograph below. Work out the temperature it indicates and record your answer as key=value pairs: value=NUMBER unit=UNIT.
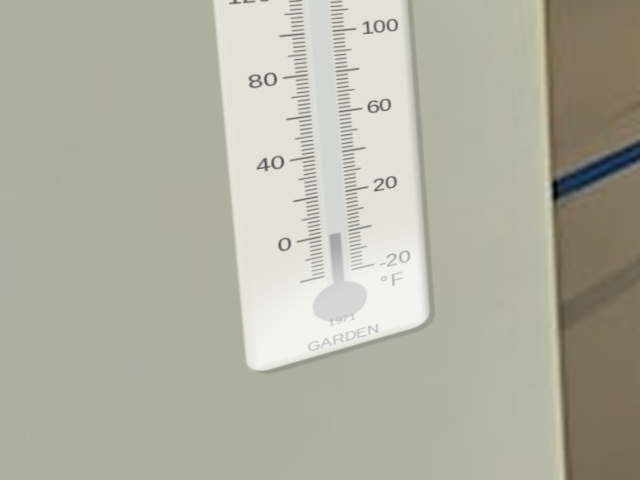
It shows value=0 unit=°F
